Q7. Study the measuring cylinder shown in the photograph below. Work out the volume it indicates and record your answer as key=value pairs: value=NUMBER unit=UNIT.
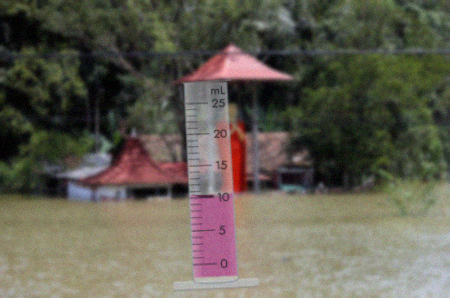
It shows value=10 unit=mL
